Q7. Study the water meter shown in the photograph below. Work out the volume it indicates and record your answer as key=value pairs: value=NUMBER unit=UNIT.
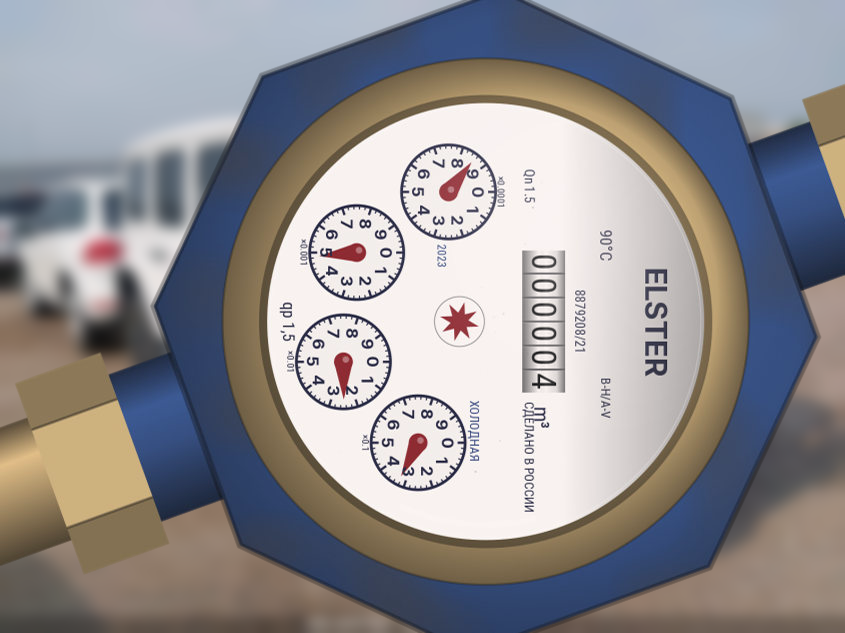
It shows value=4.3248 unit=m³
